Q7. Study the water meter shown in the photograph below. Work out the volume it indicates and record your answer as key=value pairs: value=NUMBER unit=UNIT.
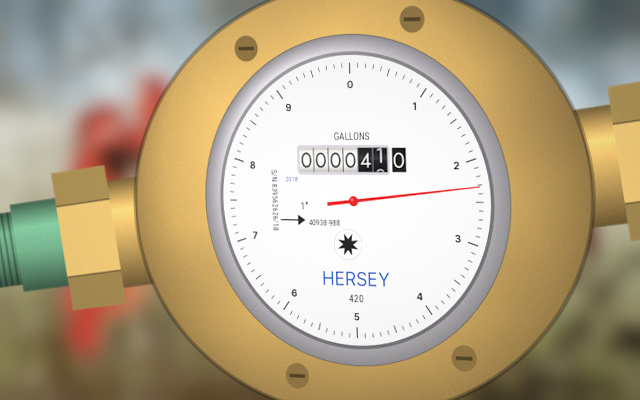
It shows value=412.3 unit=gal
